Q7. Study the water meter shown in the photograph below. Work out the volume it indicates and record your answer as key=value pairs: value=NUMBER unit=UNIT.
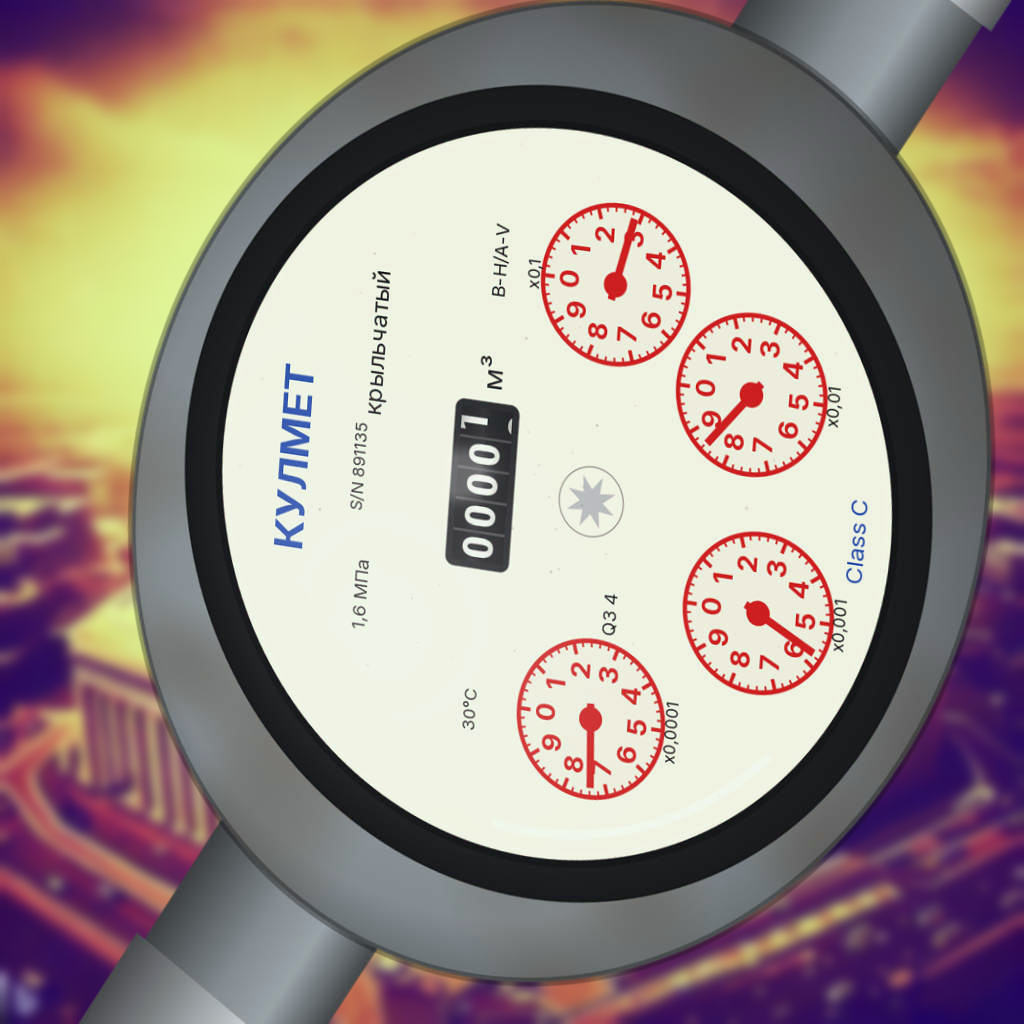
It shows value=1.2857 unit=m³
